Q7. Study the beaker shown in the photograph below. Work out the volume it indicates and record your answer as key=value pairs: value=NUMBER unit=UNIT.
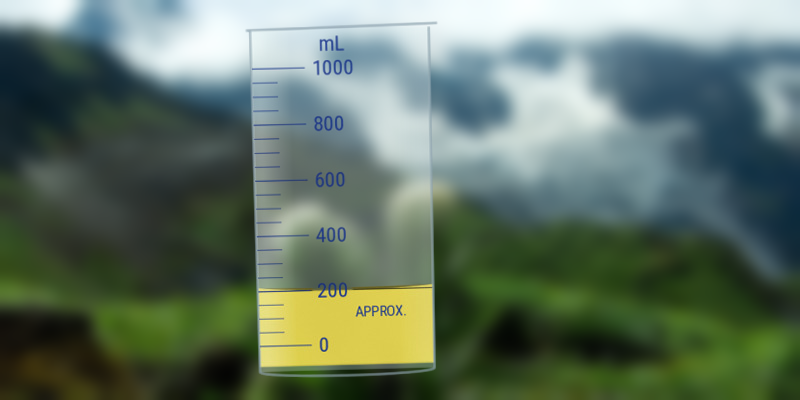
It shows value=200 unit=mL
